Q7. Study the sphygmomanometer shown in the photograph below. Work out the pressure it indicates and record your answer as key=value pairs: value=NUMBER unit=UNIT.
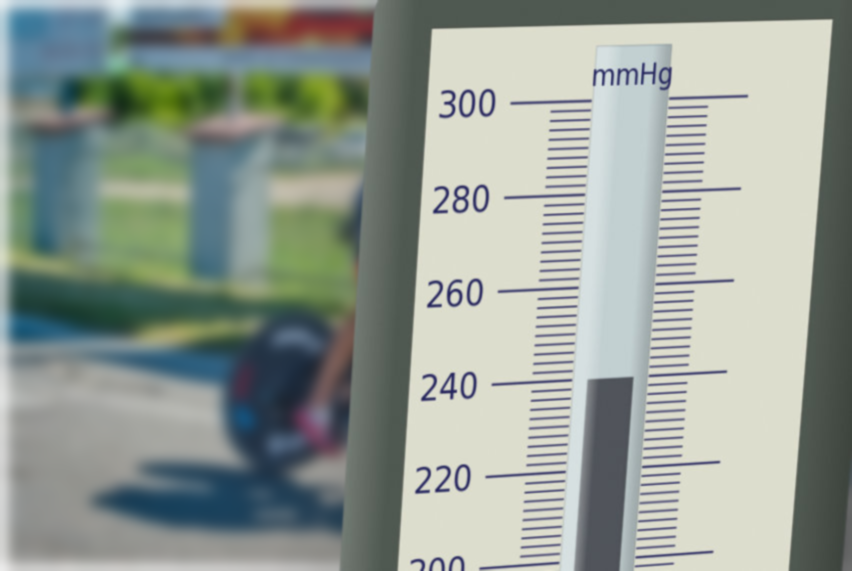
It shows value=240 unit=mmHg
